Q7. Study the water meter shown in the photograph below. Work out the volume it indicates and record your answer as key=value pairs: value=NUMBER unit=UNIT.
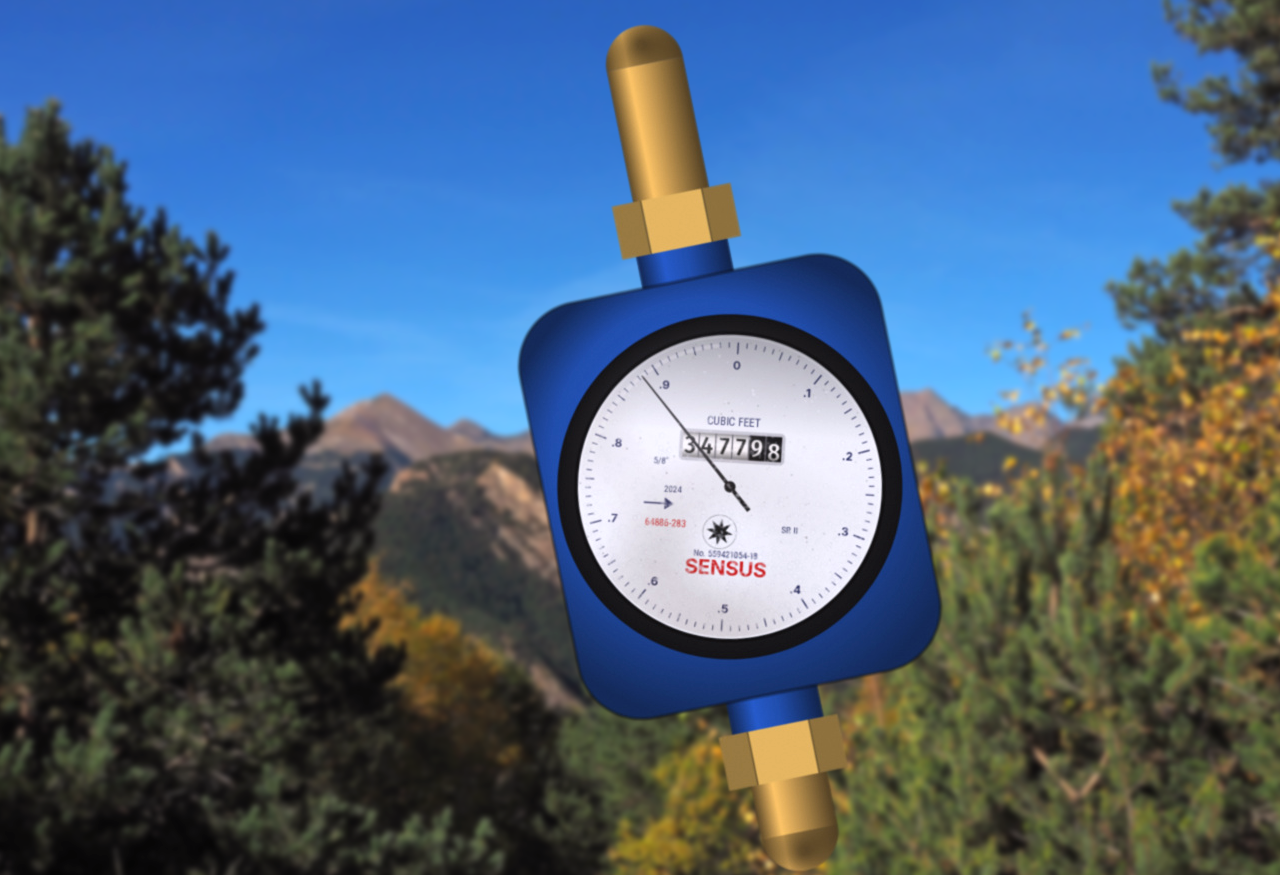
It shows value=347797.88 unit=ft³
